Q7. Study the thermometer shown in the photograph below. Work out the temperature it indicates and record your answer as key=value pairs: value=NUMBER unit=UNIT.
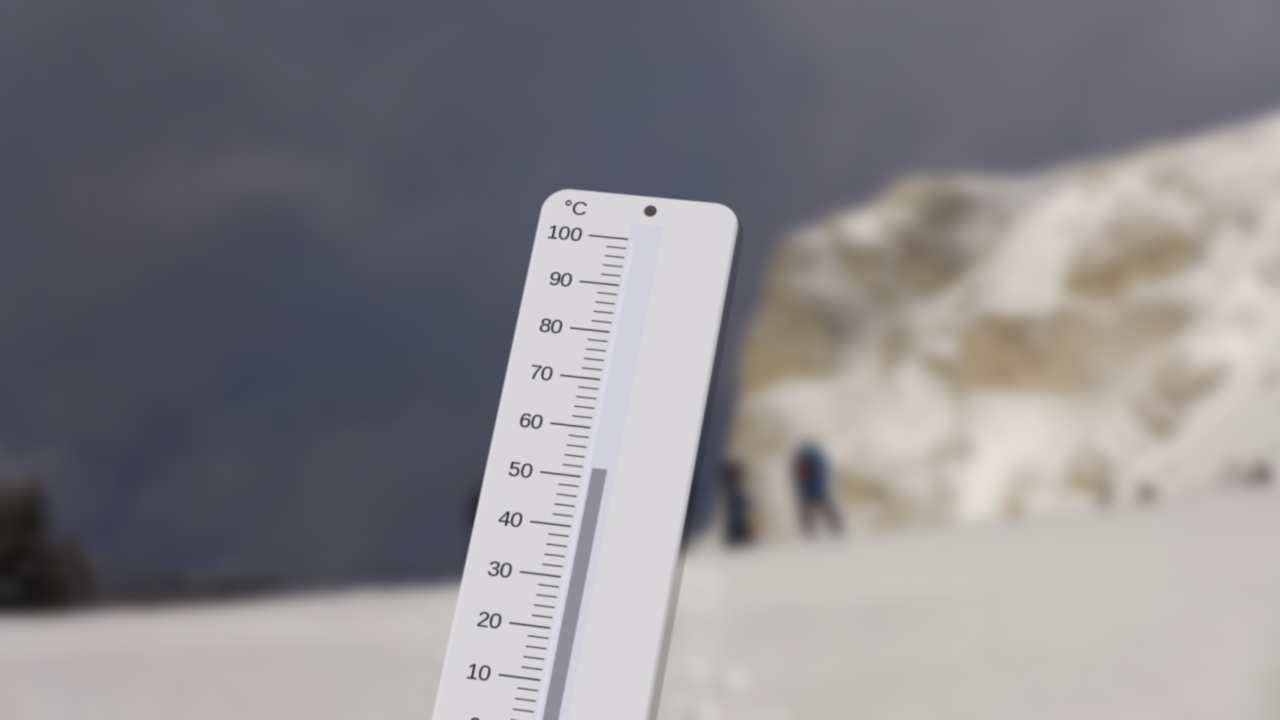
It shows value=52 unit=°C
